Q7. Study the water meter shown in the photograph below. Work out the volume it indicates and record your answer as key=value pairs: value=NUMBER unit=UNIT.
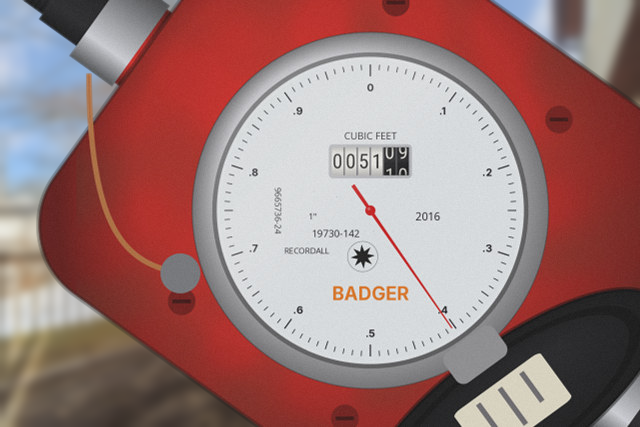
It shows value=5109.40 unit=ft³
